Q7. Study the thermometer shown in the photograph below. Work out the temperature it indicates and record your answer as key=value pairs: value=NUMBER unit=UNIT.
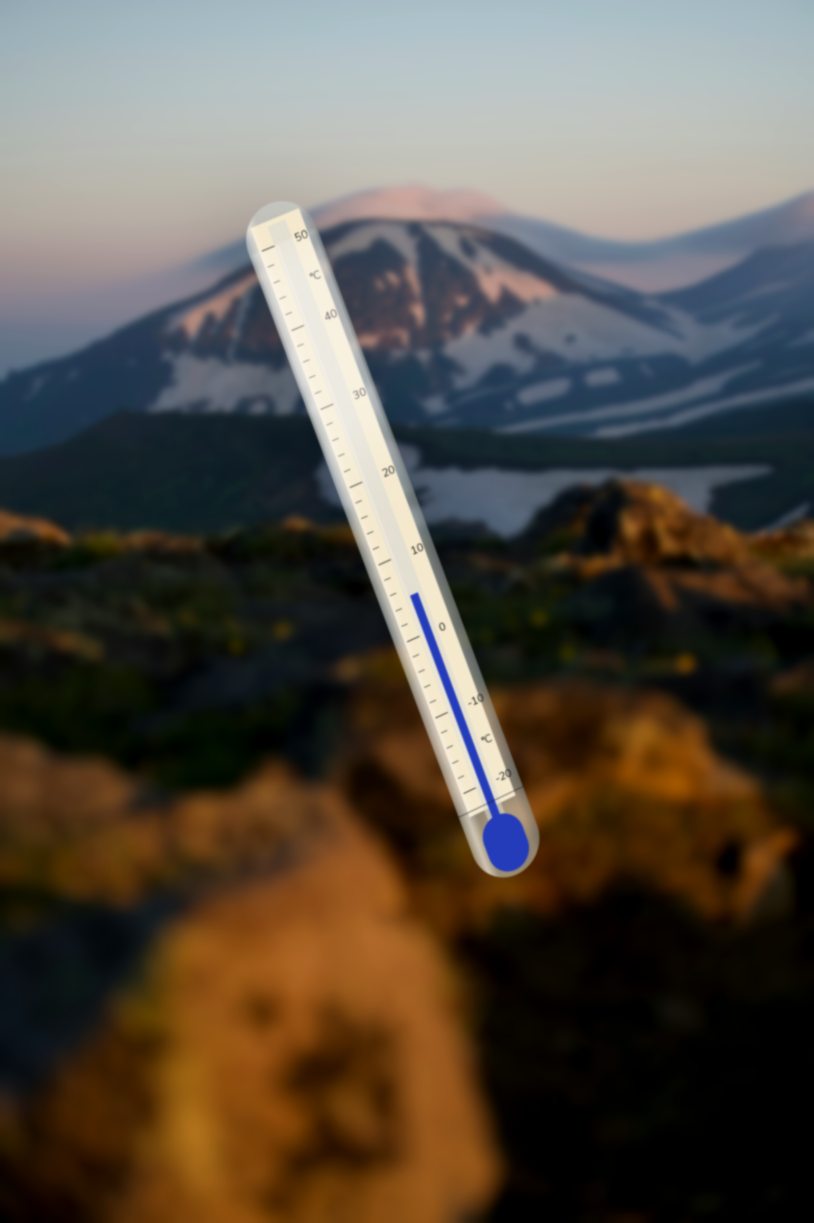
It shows value=5 unit=°C
